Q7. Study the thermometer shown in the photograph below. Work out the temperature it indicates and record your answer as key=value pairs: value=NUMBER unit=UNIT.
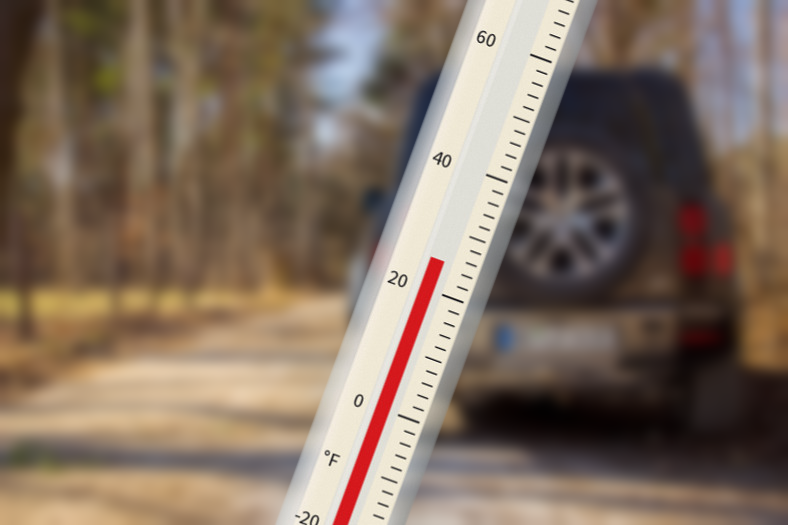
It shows value=25 unit=°F
